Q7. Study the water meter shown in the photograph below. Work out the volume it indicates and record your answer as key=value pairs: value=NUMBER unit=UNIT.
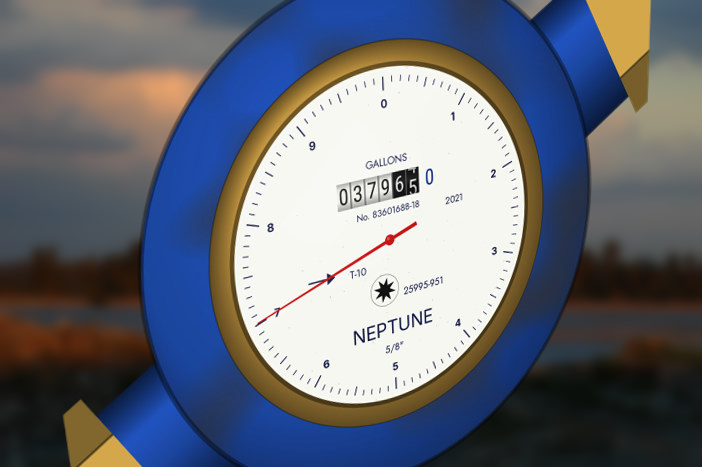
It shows value=379647.0 unit=gal
